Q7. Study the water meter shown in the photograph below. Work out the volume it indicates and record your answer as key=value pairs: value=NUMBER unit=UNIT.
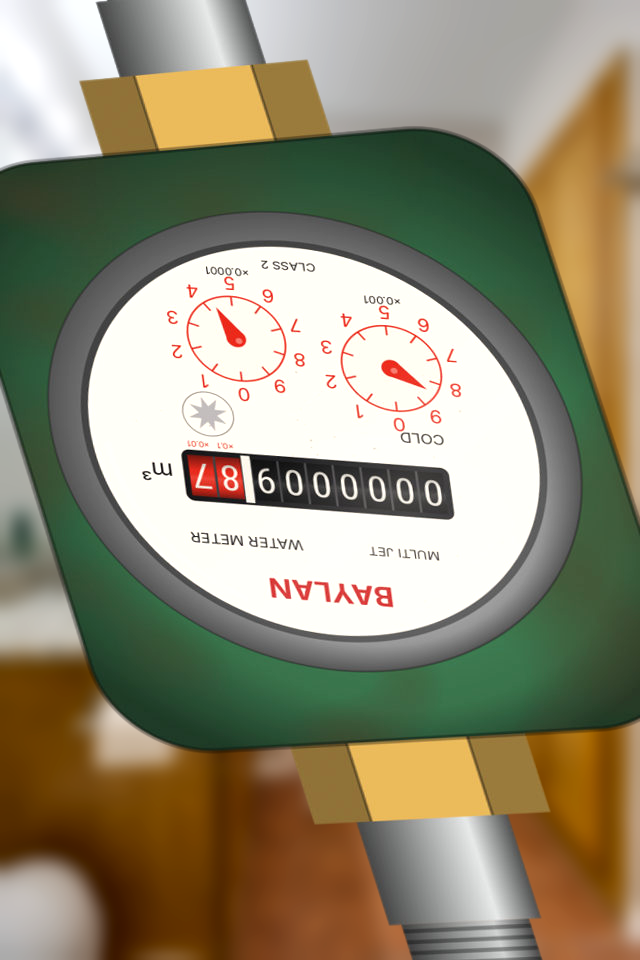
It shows value=9.8784 unit=m³
